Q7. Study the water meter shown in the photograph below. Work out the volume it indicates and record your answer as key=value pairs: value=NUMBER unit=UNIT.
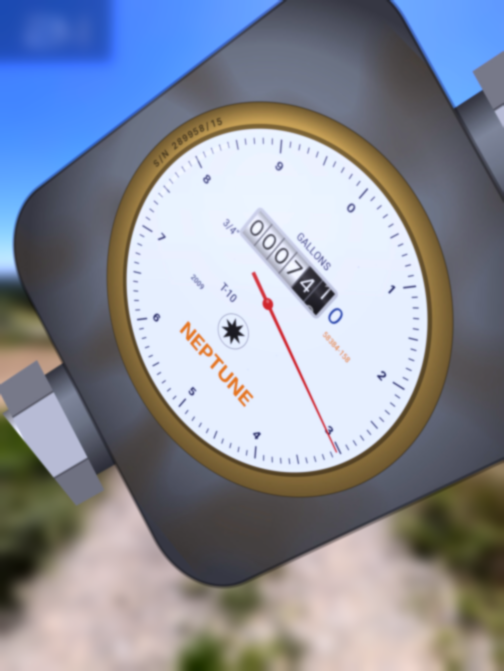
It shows value=7413.0 unit=gal
